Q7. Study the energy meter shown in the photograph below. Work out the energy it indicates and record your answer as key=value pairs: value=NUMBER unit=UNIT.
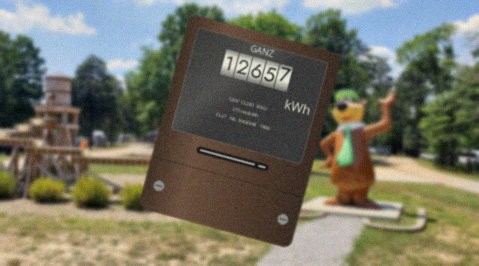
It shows value=12657 unit=kWh
